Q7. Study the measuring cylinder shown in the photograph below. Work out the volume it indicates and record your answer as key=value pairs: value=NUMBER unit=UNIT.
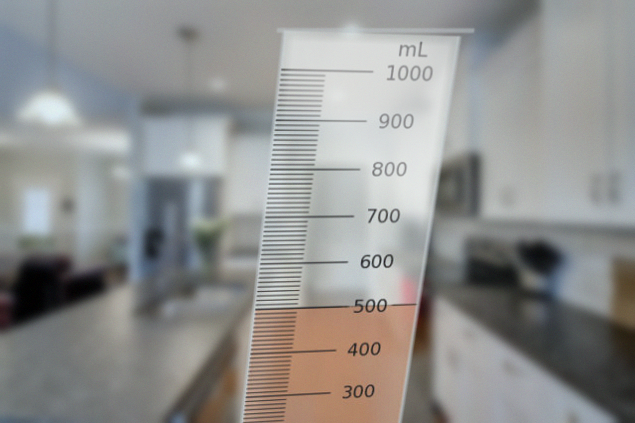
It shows value=500 unit=mL
